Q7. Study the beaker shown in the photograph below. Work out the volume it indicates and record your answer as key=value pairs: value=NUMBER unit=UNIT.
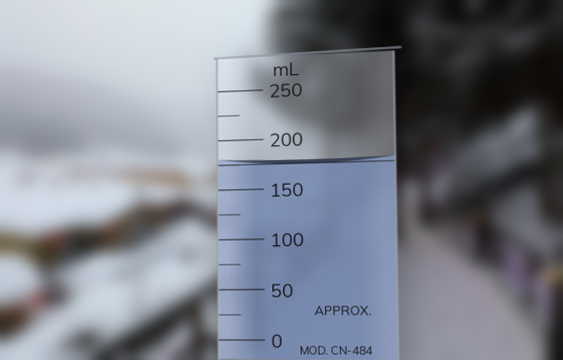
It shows value=175 unit=mL
